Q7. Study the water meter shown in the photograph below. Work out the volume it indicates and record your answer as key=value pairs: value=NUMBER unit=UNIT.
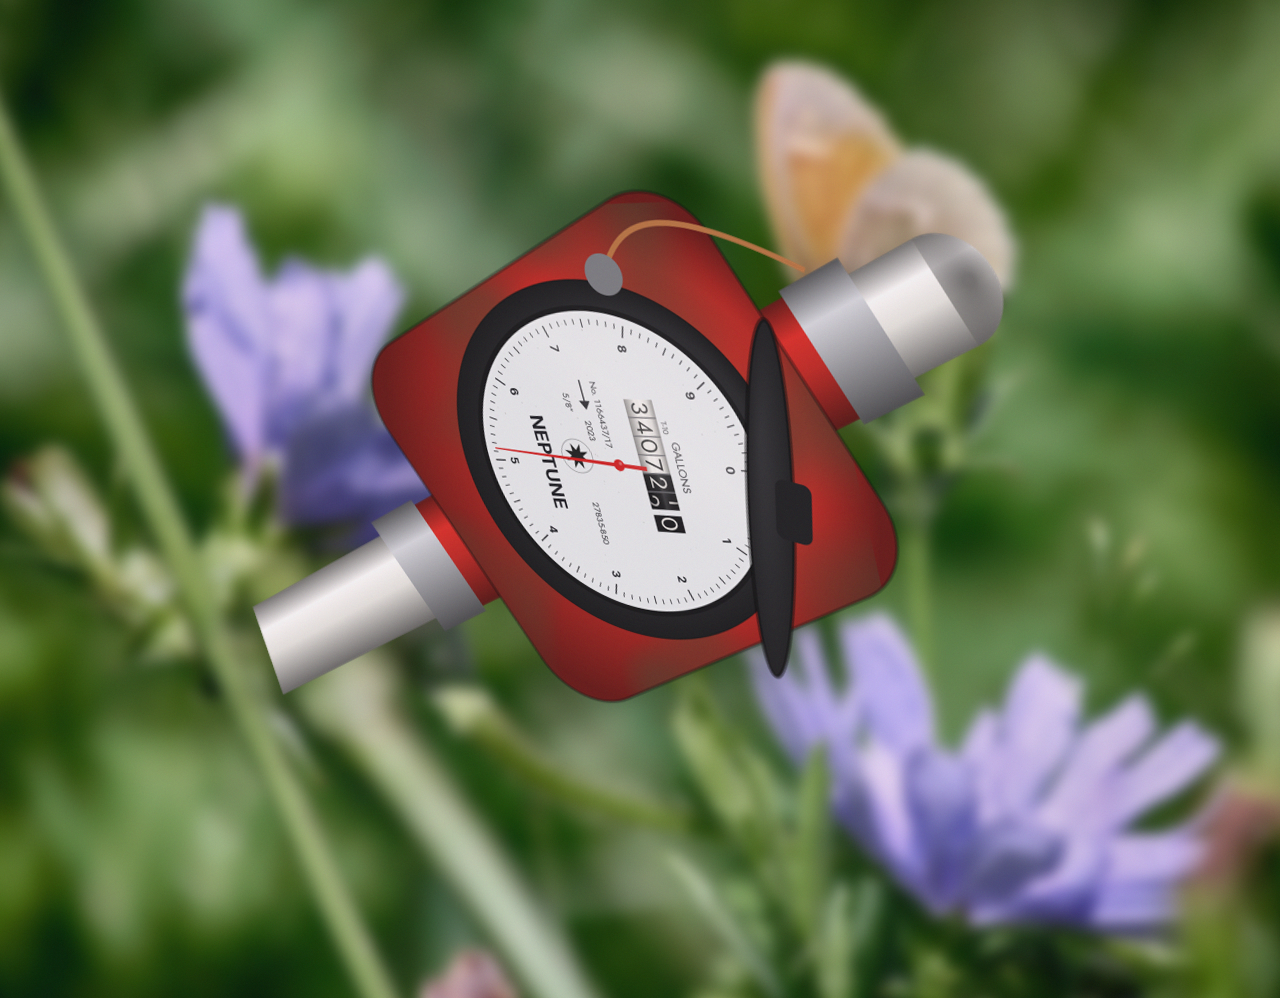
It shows value=3407215.1 unit=gal
